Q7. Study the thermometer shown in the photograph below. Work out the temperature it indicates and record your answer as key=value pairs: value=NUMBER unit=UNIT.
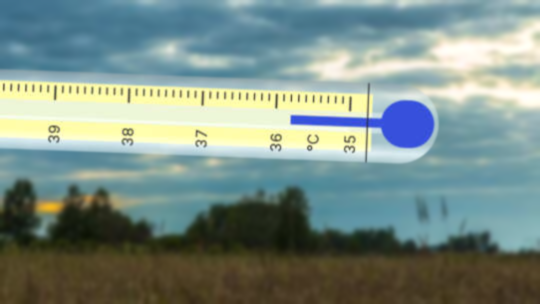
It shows value=35.8 unit=°C
